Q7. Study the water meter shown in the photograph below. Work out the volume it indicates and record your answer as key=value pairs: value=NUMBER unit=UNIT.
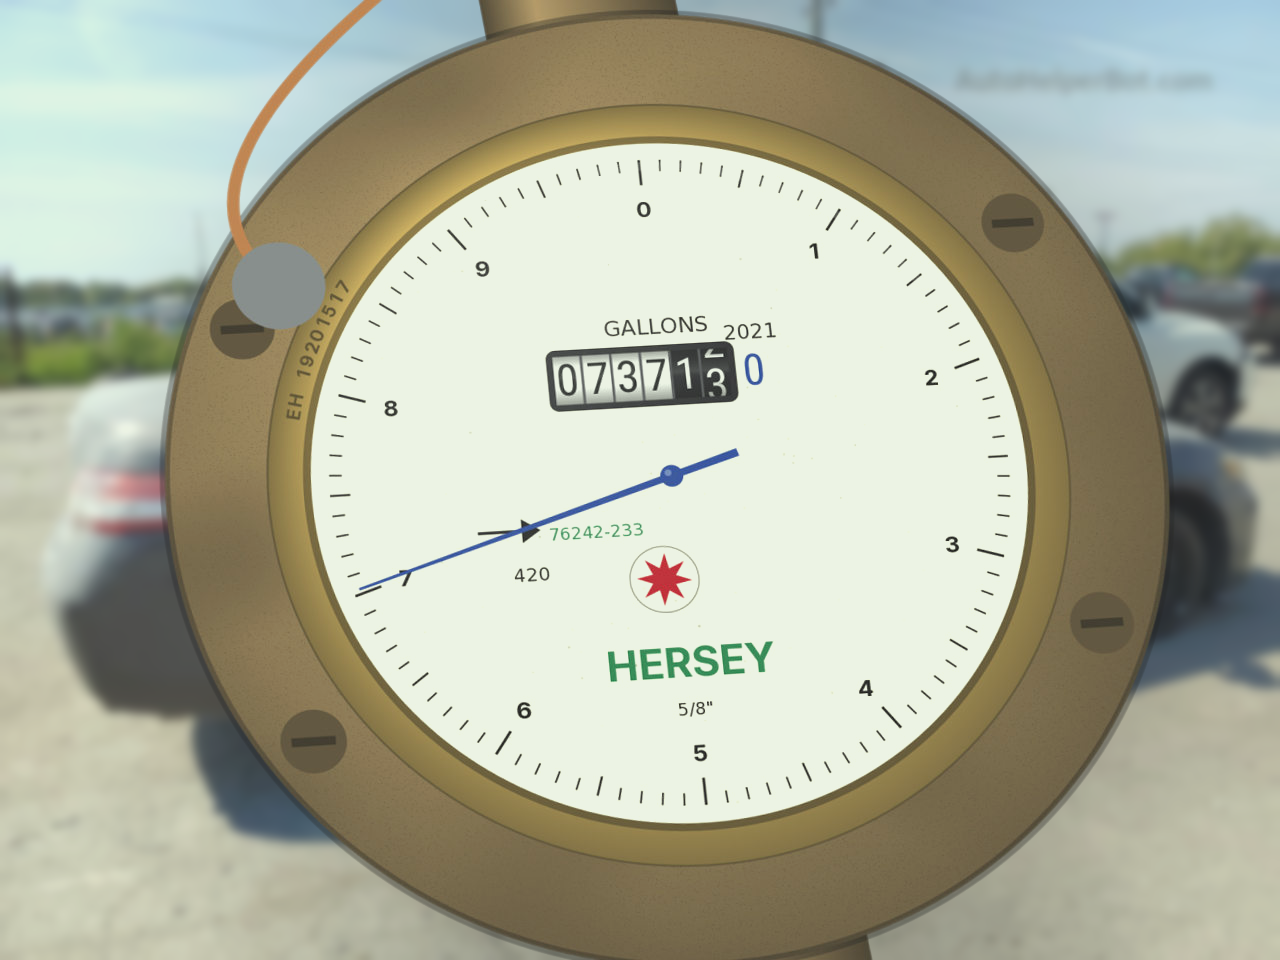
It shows value=737127.0 unit=gal
